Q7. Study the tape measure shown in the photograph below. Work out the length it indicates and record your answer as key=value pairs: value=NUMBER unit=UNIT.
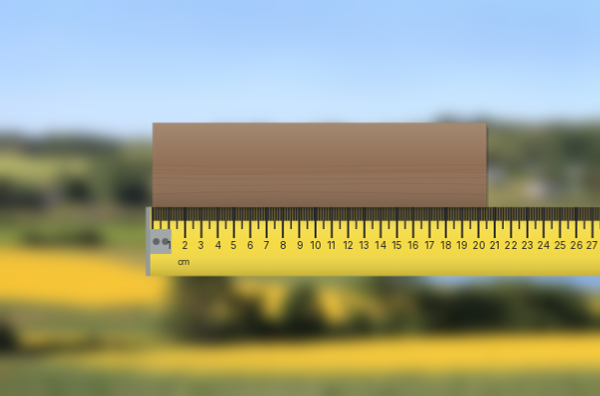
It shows value=20.5 unit=cm
